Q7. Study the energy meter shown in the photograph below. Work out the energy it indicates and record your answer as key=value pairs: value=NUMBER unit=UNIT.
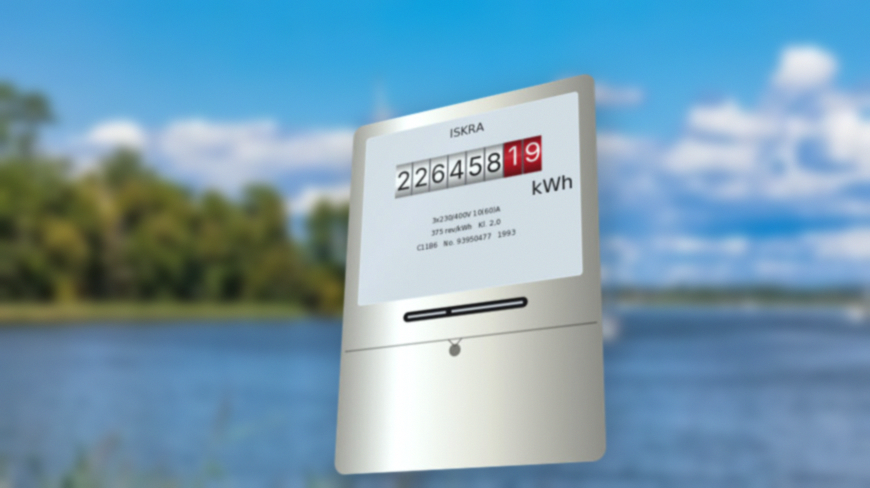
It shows value=226458.19 unit=kWh
